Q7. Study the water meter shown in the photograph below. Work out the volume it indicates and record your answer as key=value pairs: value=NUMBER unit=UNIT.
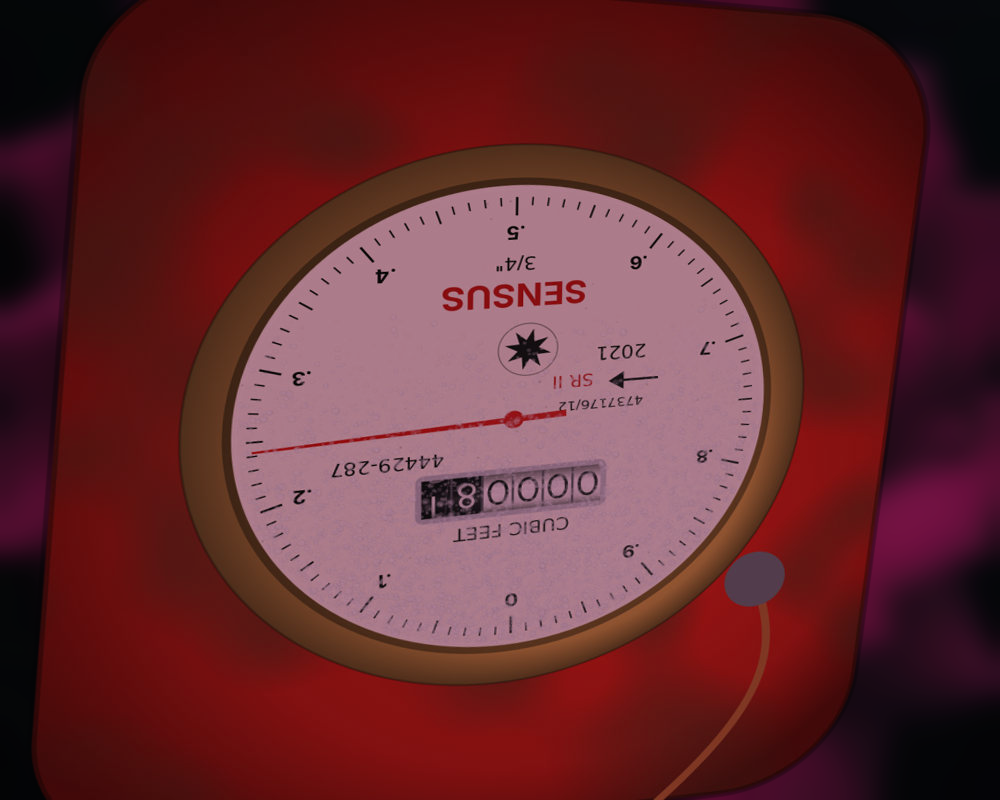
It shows value=81.24 unit=ft³
